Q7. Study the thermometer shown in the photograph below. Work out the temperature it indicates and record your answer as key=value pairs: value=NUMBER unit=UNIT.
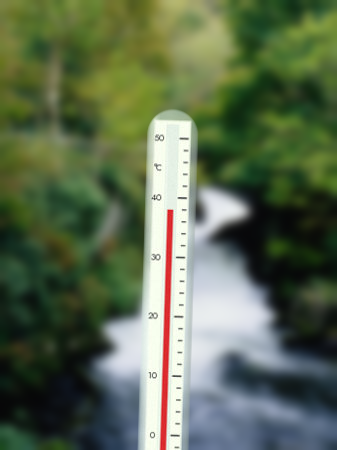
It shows value=38 unit=°C
